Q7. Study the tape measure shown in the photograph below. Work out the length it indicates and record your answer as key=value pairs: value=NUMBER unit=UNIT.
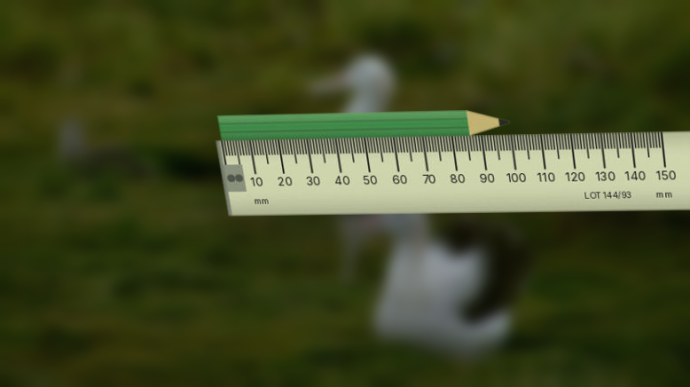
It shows value=100 unit=mm
